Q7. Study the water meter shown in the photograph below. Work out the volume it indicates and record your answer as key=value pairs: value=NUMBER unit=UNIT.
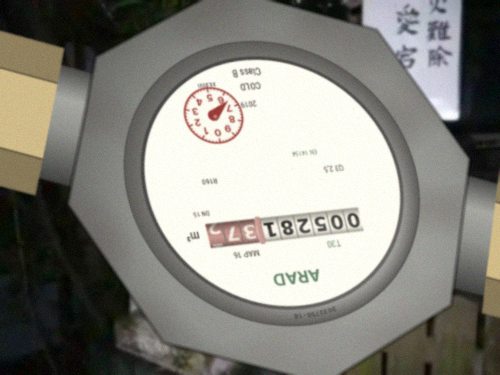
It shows value=5281.3716 unit=m³
